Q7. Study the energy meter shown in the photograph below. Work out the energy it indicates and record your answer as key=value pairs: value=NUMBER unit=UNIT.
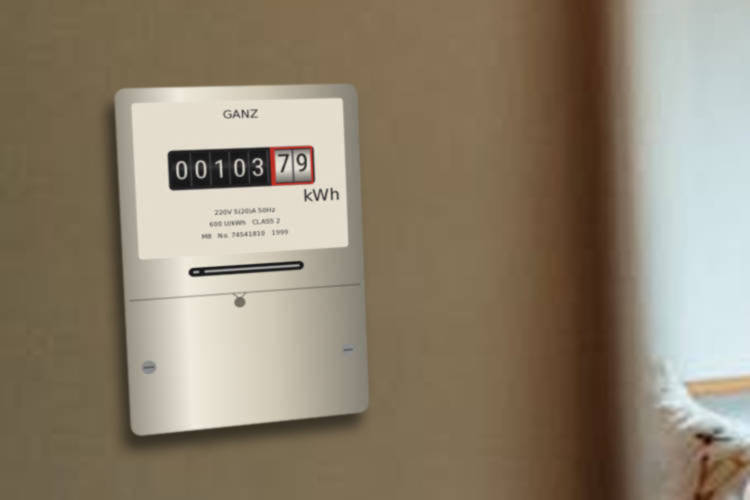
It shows value=103.79 unit=kWh
